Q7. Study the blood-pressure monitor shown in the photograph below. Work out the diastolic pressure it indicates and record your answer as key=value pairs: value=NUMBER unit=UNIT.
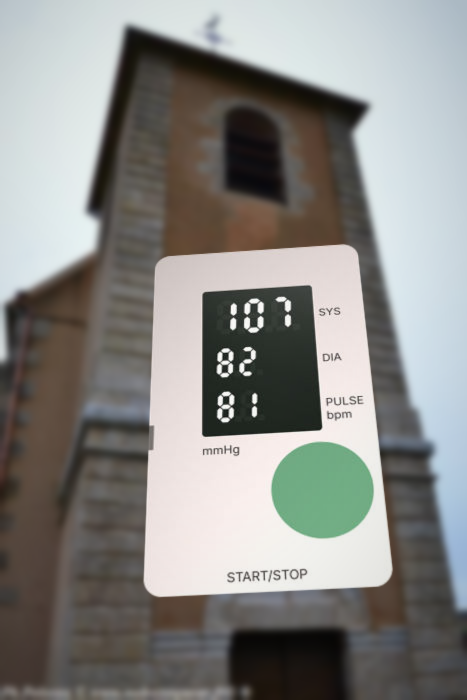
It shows value=82 unit=mmHg
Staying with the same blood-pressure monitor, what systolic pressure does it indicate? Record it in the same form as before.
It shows value=107 unit=mmHg
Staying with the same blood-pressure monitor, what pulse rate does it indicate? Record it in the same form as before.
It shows value=81 unit=bpm
